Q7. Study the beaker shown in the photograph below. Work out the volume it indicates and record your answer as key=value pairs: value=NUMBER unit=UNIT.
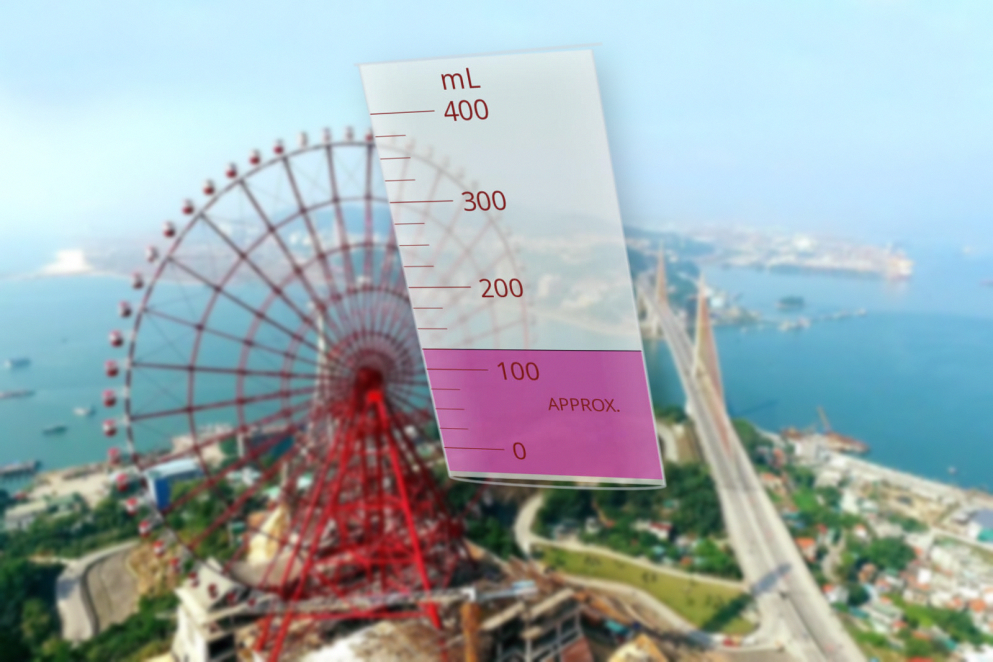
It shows value=125 unit=mL
